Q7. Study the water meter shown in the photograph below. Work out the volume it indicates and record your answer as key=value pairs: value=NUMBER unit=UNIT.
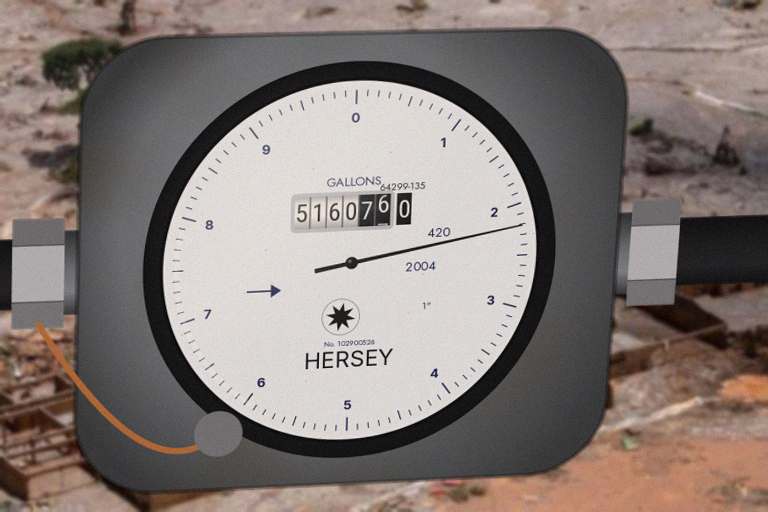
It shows value=5160762.2 unit=gal
